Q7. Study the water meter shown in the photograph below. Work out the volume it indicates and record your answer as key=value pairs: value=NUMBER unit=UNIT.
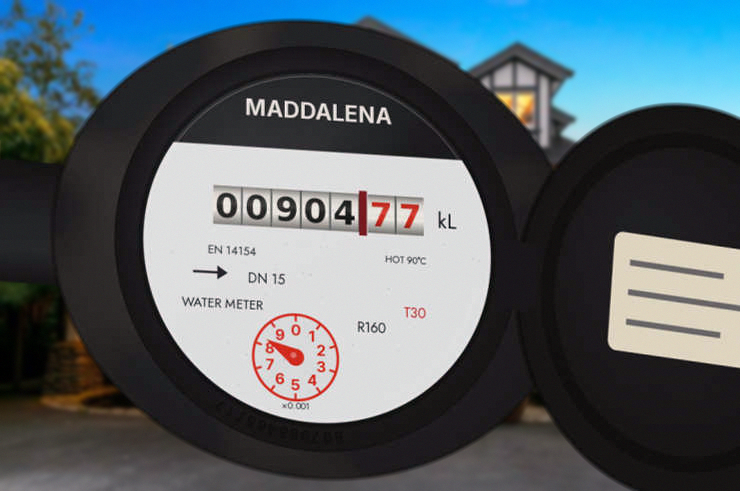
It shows value=904.778 unit=kL
